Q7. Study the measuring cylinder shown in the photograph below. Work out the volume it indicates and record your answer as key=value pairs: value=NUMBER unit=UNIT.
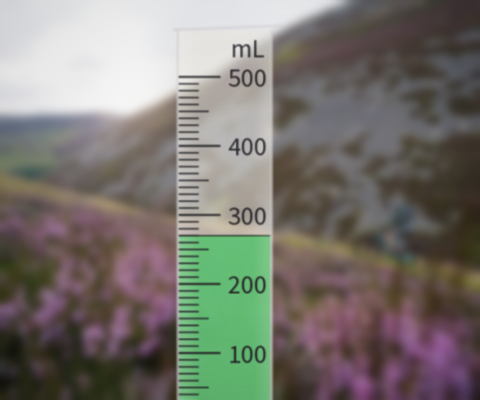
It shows value=270 unit=mL
